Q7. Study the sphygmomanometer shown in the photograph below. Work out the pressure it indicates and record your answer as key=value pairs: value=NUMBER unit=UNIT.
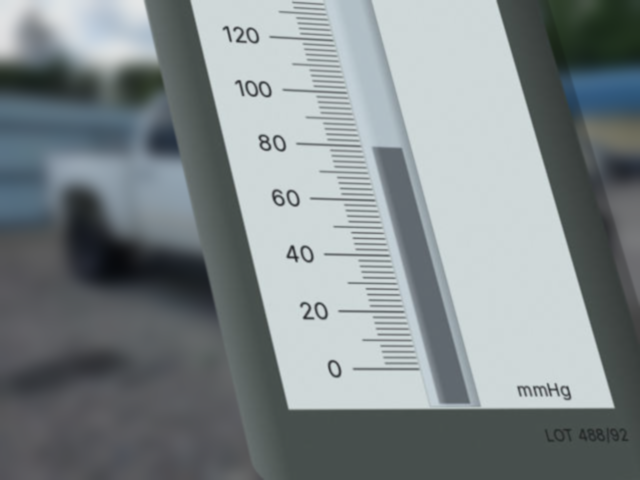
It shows value=80 unit=mmHg
